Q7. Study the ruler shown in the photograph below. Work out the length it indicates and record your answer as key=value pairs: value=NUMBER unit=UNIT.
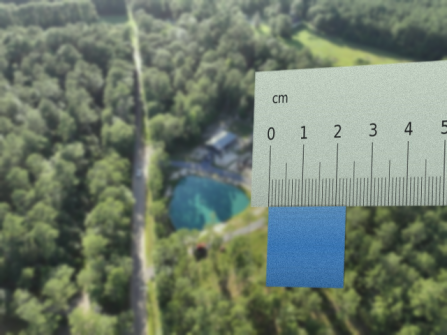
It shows value=2.3 unit=cm
